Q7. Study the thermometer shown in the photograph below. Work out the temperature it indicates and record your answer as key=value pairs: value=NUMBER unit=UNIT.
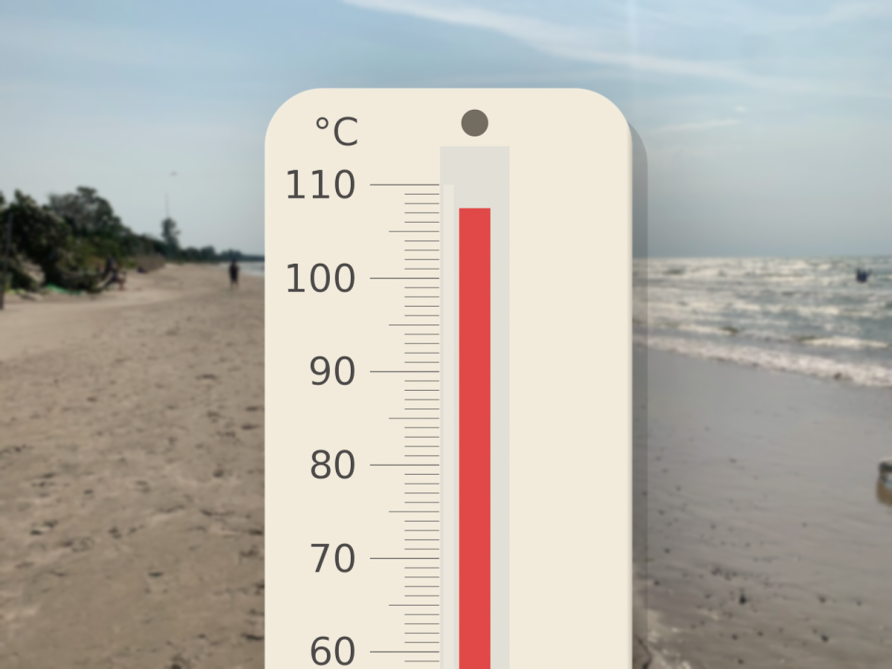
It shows value=107.5 unit=°C
